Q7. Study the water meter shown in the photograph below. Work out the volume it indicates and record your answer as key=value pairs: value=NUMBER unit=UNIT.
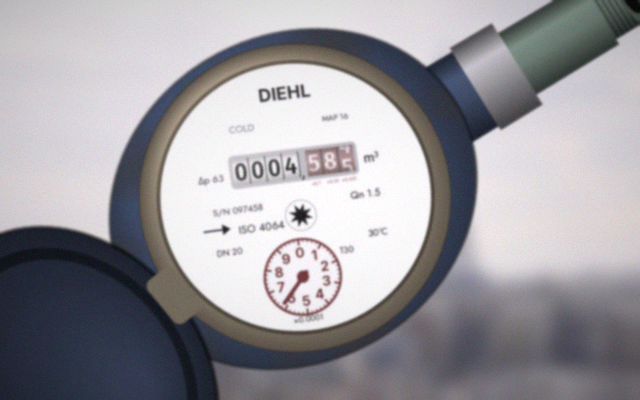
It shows value=4.5846 unit=m³
